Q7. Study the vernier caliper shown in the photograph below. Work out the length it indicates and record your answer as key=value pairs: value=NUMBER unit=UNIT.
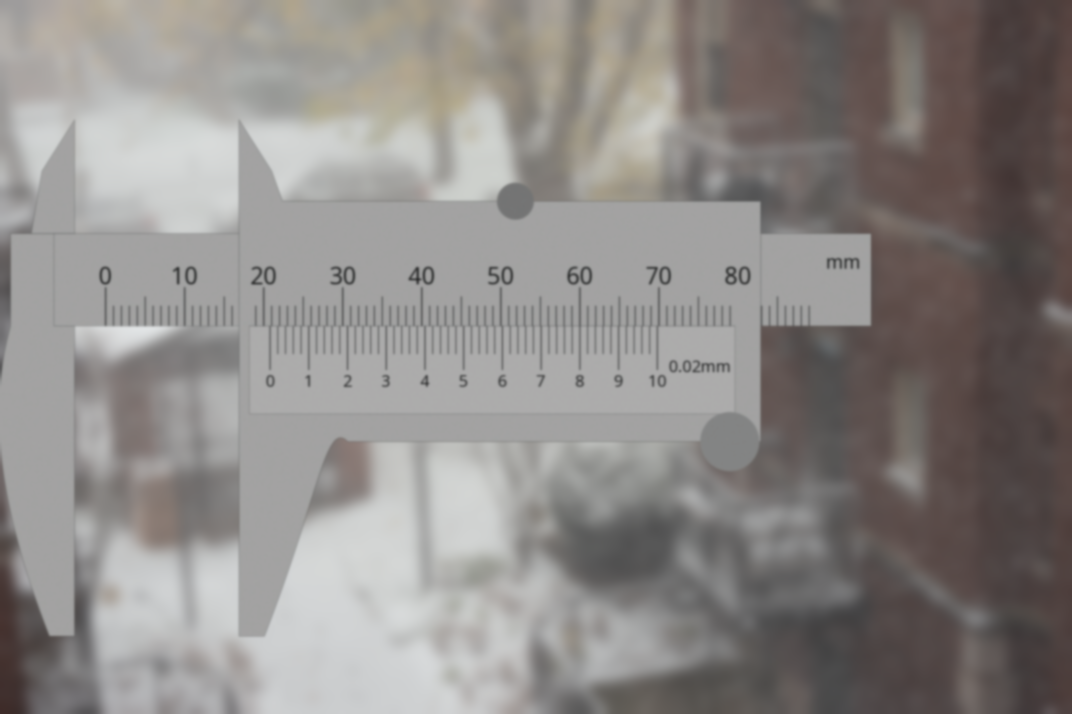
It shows value=20.8 unit=mm
